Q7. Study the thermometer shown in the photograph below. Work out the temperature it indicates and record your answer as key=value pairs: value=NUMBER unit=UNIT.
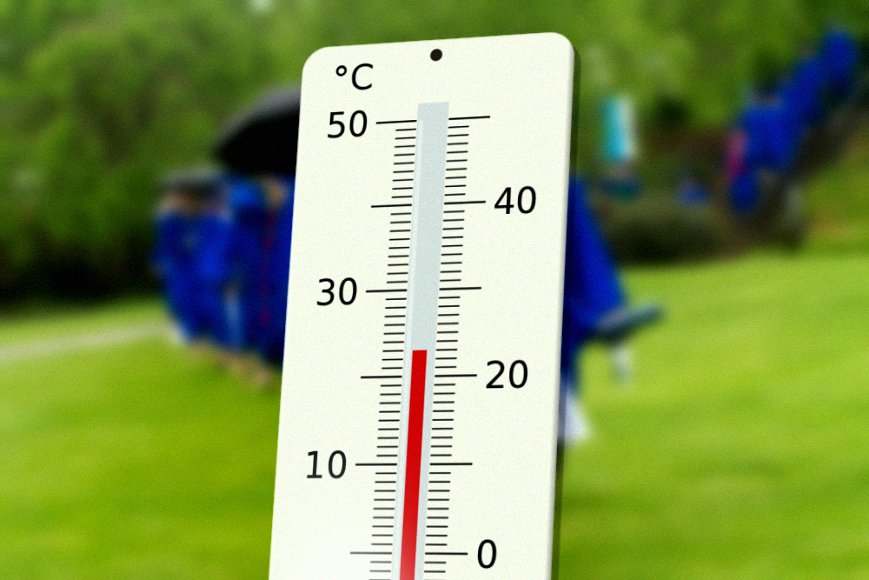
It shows value=23 unit=°C
